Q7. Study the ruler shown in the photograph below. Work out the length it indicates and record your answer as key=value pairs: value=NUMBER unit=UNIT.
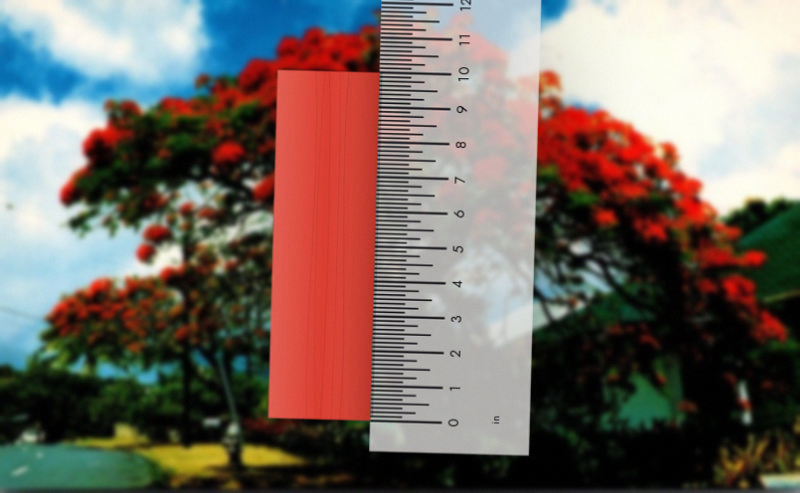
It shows value=10 unit=in
